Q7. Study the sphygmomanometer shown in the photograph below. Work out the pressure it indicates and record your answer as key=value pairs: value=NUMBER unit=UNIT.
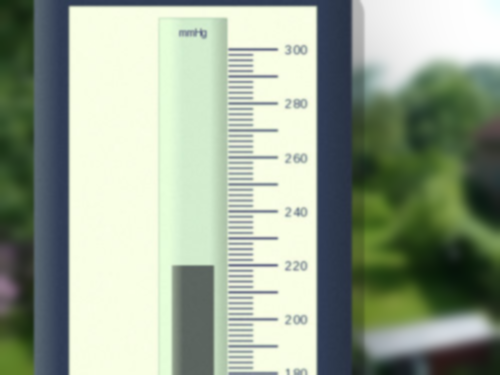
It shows value=220 unit=mmHg
